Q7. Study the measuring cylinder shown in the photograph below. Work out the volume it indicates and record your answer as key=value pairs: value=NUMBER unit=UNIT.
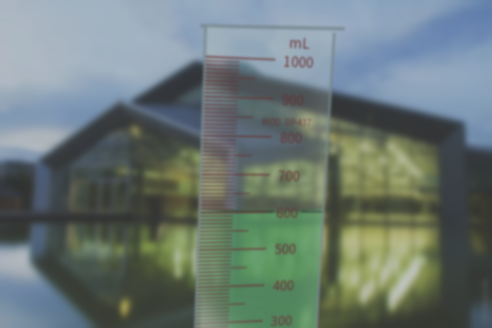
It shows value=600 unit=mL
